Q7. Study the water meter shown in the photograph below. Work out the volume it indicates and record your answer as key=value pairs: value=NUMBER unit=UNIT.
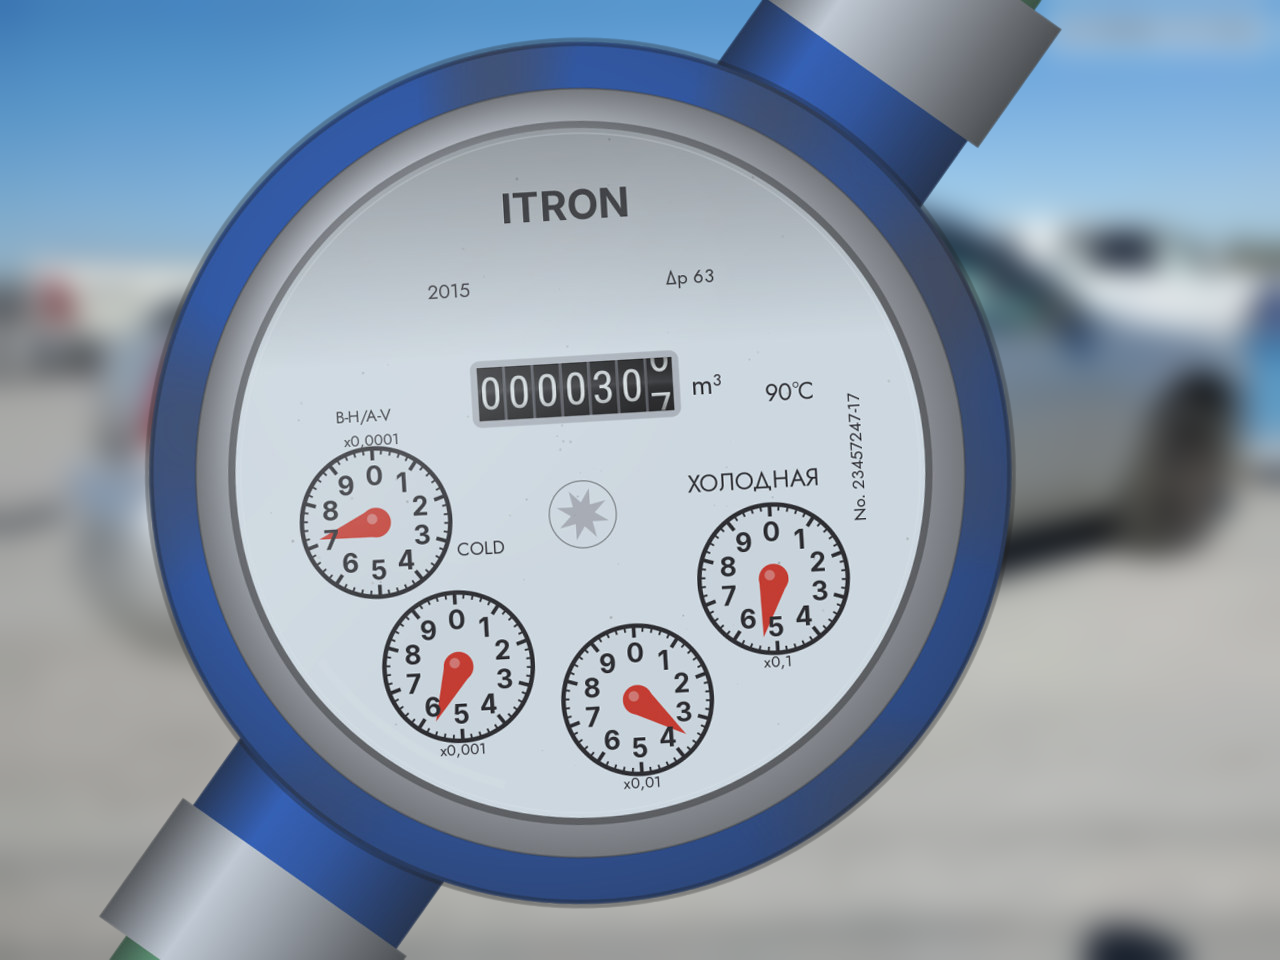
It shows value=306.5357 unit=m³
